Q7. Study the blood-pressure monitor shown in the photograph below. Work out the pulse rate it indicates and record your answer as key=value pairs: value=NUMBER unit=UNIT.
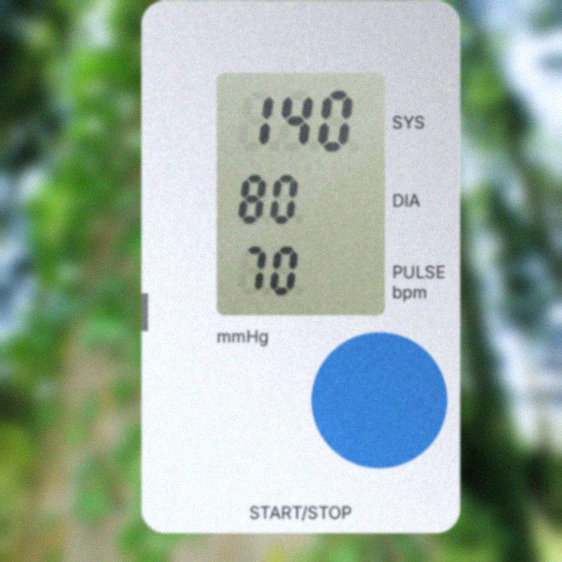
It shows value=70 unit=bpm
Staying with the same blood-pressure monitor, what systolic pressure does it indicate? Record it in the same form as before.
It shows value=140 unit=mmHg
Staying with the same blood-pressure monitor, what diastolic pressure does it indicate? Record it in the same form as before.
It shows value=80 unit=mmHg
